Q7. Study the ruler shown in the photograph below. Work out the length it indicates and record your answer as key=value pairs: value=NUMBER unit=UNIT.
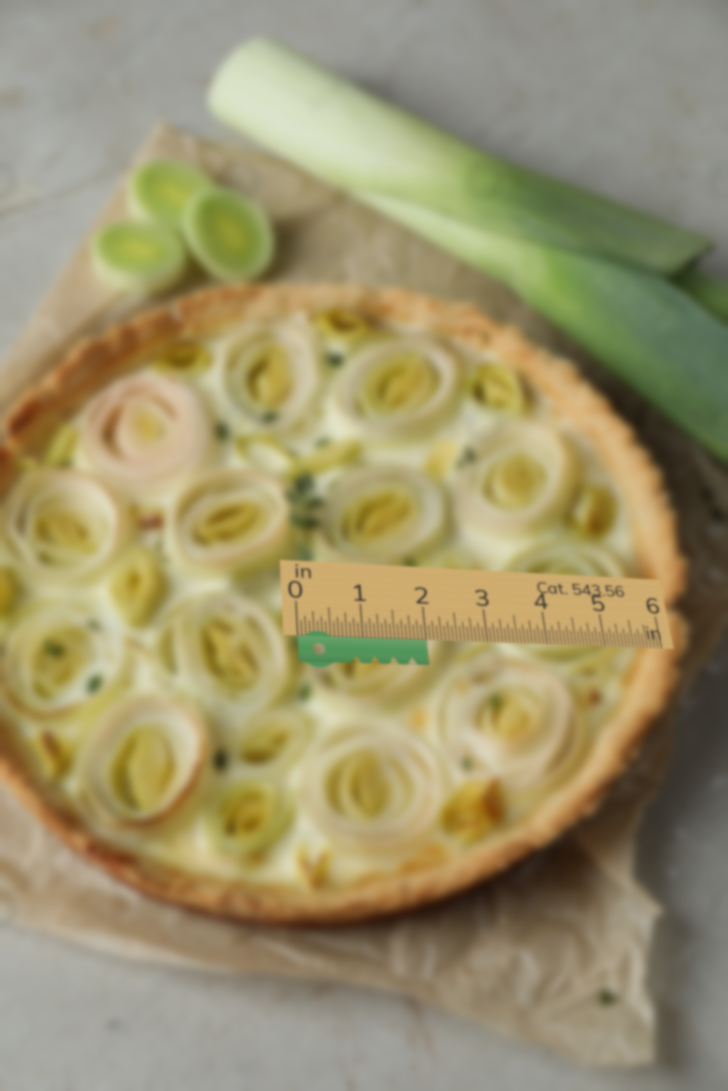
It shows value=2 unit=in
